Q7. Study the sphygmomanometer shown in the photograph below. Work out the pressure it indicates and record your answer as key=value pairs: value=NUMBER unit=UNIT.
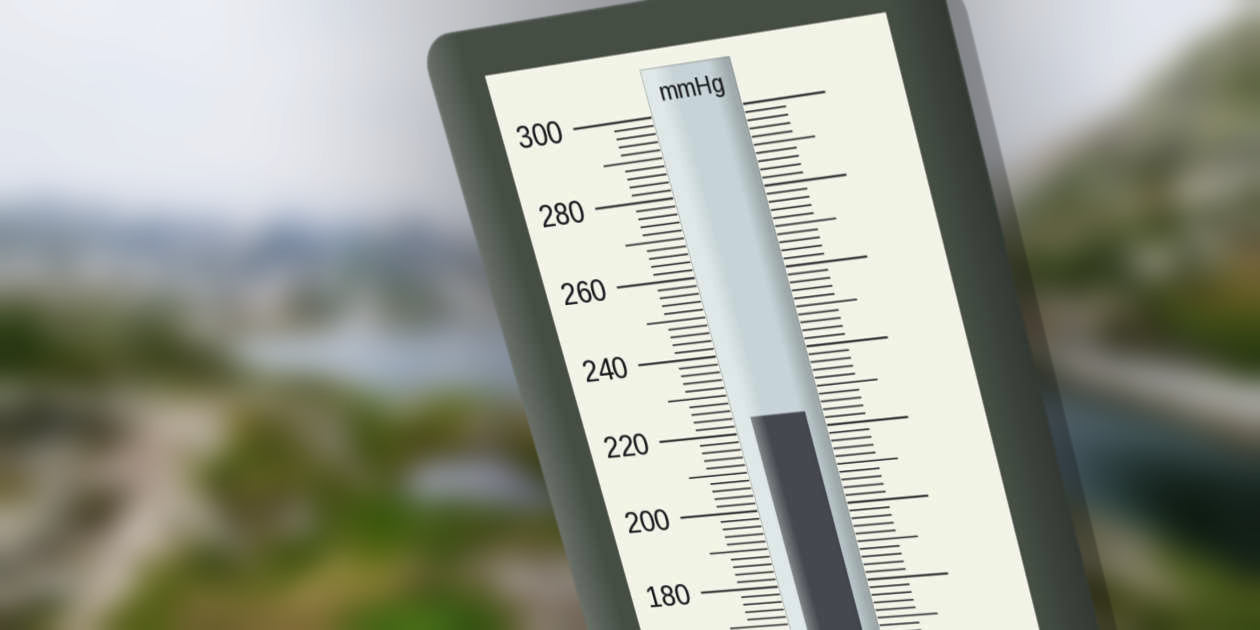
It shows value=224 unit=mmHg
